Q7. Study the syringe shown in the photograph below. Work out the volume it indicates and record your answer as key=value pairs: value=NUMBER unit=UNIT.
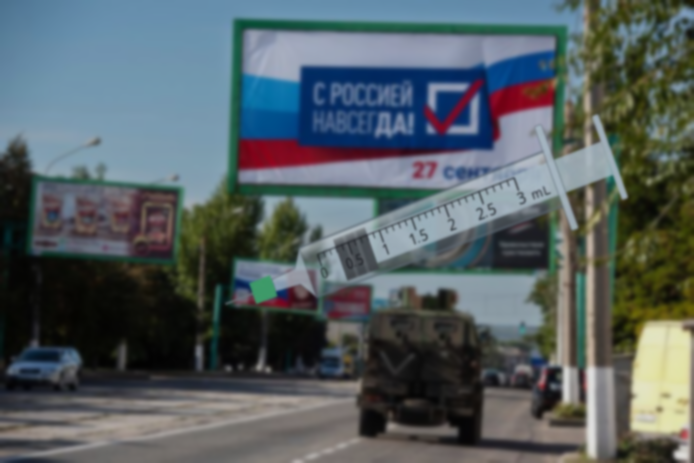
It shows value=0.3 unit=mL
